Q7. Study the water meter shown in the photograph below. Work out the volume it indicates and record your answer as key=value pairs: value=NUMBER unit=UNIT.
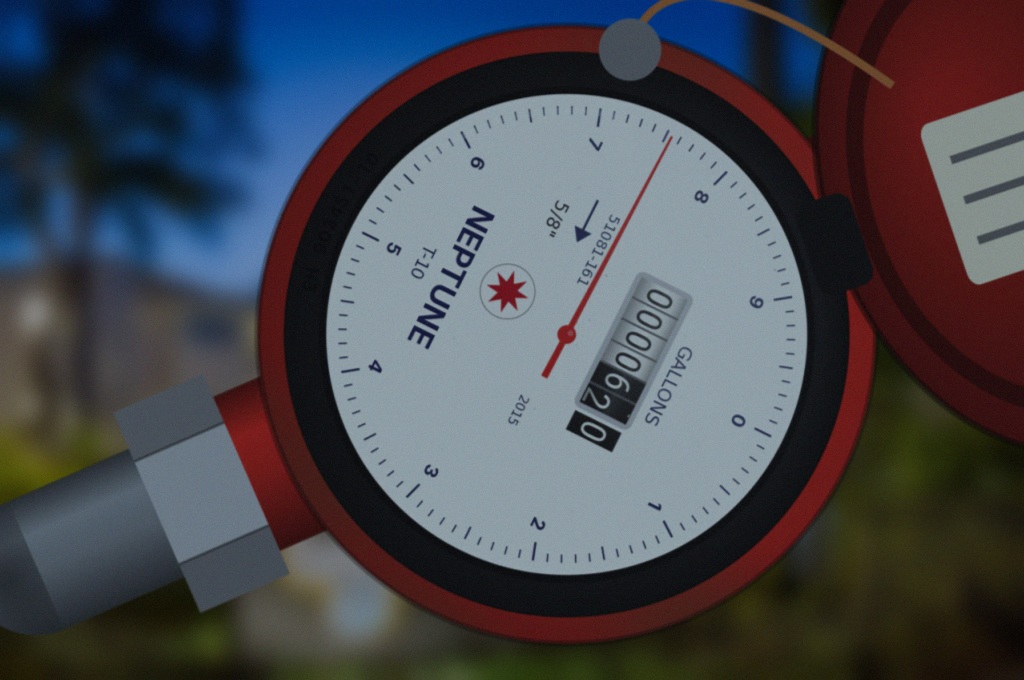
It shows value=617.5 unit=gal
